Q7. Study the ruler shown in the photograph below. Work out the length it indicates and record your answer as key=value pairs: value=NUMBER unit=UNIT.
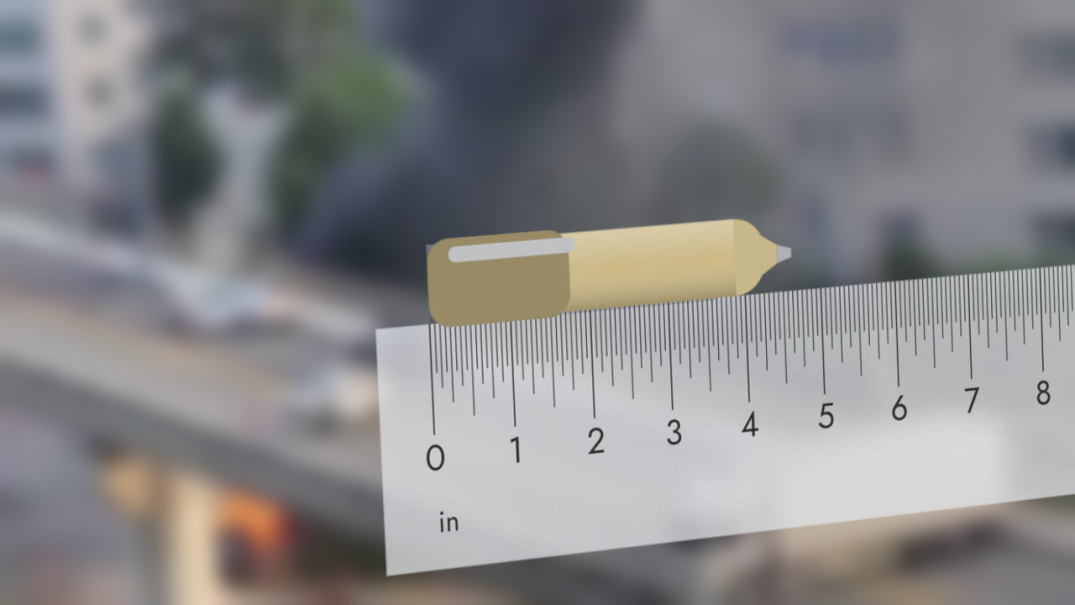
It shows value=4.625 unit=in
